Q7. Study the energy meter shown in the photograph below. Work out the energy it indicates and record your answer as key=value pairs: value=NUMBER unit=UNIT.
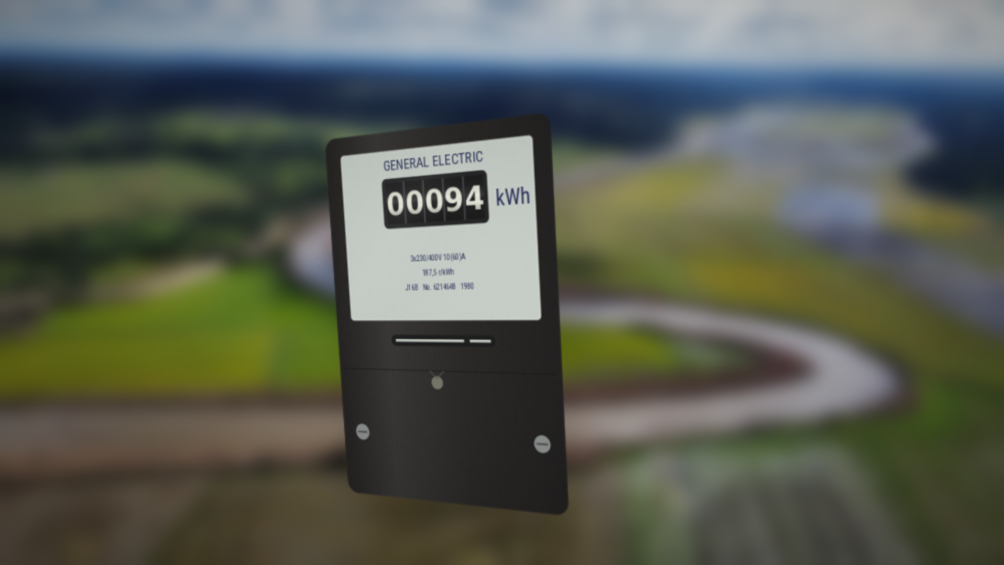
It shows value=94 unit=kWh
